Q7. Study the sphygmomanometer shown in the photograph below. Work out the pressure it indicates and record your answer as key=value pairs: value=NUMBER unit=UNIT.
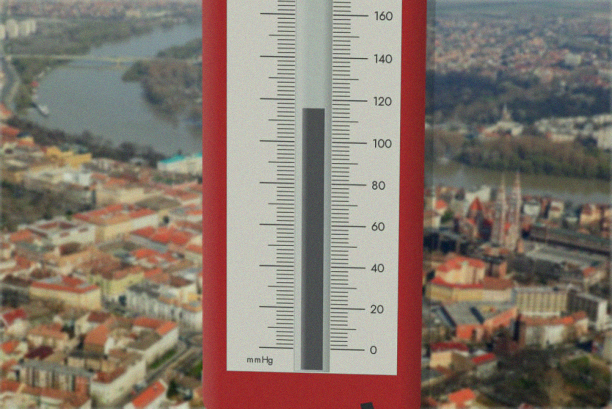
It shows value=116 unit=mmHg
